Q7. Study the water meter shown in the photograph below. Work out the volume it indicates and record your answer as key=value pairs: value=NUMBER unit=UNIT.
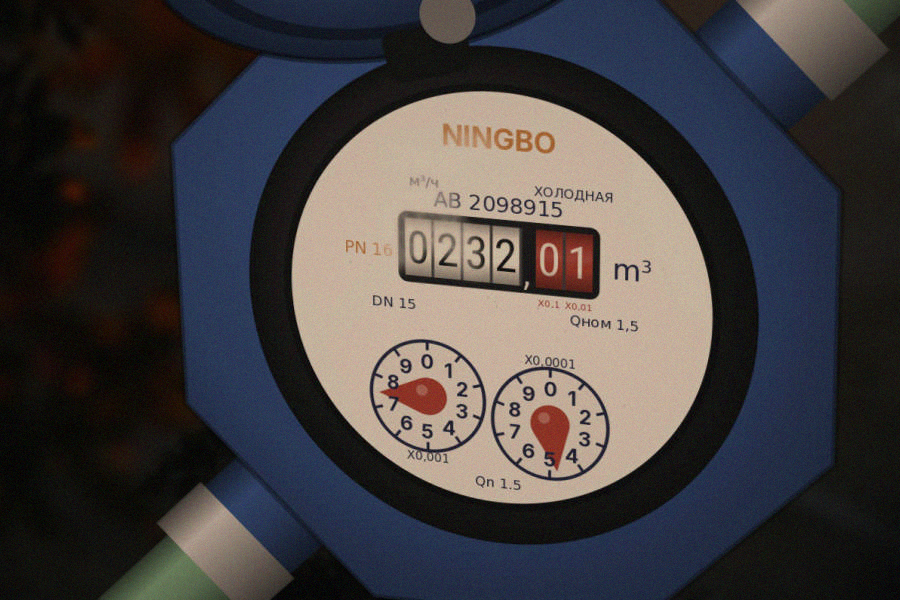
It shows value=232.0174 unit=m³
